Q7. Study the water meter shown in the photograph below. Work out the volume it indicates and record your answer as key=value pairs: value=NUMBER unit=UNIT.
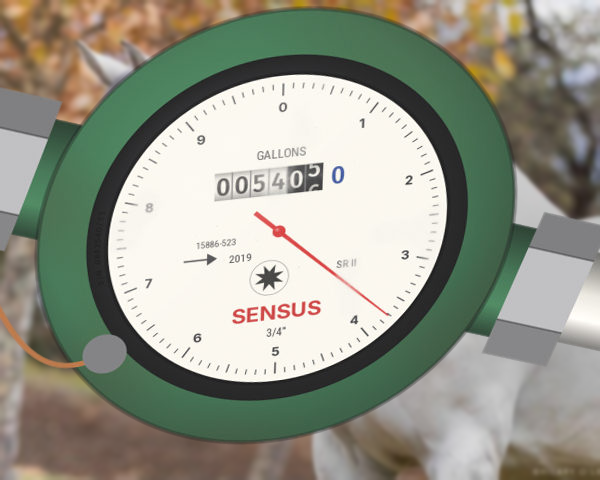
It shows value=54053.7 unit=gal
